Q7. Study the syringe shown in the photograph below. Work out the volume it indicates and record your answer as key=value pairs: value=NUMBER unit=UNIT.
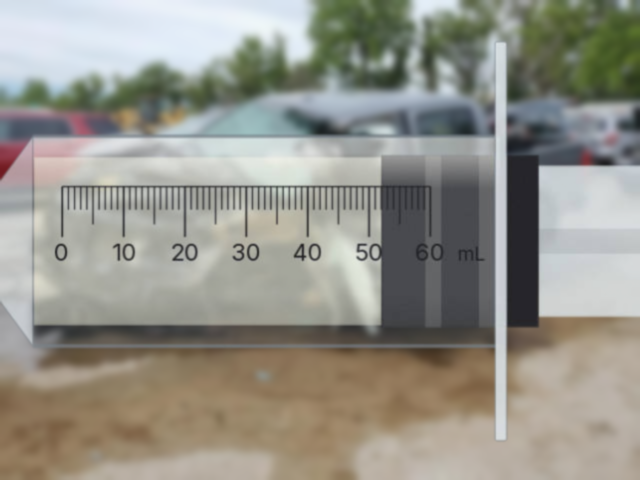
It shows value=52 unit=mL
